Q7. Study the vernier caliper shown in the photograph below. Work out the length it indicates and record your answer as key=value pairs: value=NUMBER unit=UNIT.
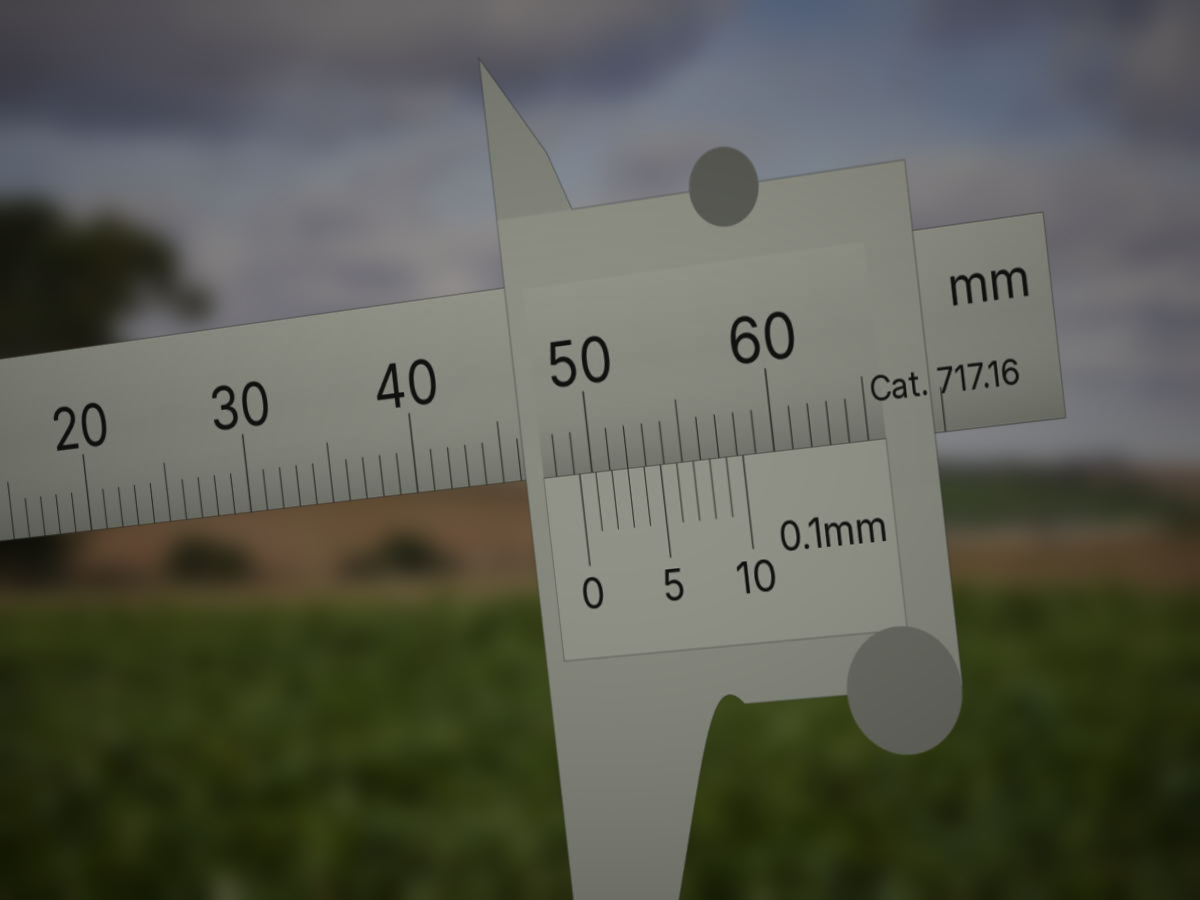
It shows value=49.3 unit=mm
